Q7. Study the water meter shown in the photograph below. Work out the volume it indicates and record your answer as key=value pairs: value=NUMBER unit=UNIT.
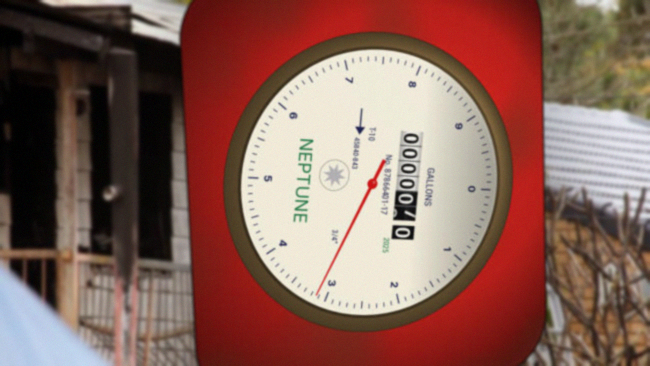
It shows value=73.1 unit=gal
